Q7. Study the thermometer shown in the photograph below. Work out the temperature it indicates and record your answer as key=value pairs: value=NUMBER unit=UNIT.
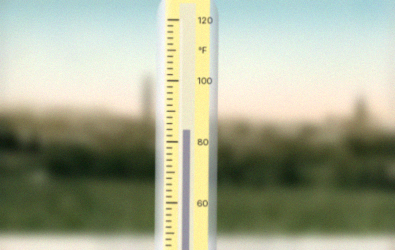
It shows value=84 unit=°F
